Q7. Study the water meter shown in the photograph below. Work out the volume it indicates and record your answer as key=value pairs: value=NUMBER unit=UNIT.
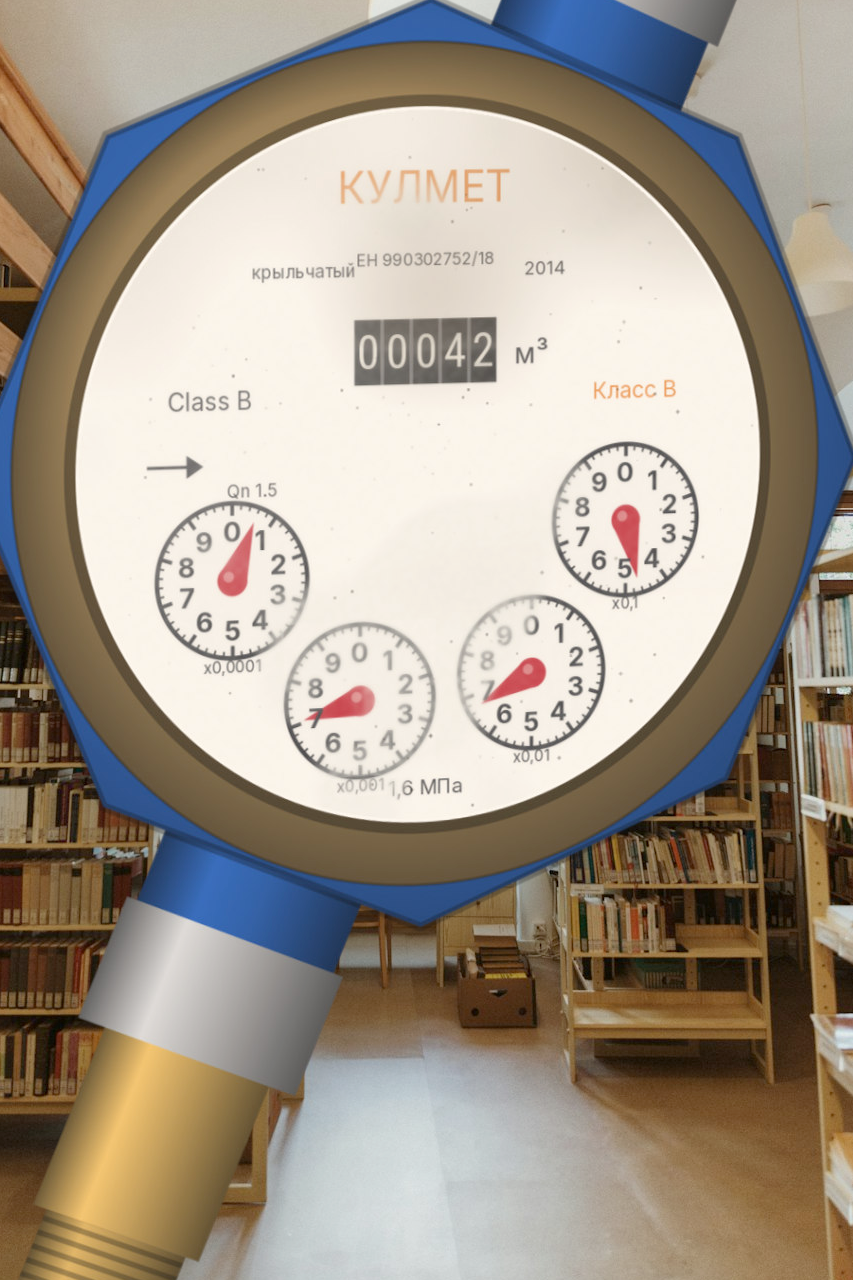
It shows value=42.4670 unit=m³
